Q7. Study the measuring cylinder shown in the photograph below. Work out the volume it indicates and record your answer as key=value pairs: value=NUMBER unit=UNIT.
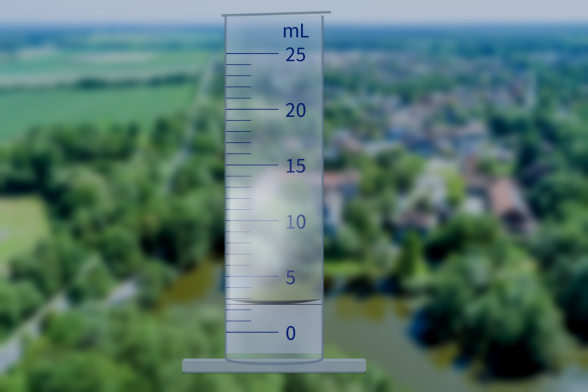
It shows value=2.5 unit=mL
